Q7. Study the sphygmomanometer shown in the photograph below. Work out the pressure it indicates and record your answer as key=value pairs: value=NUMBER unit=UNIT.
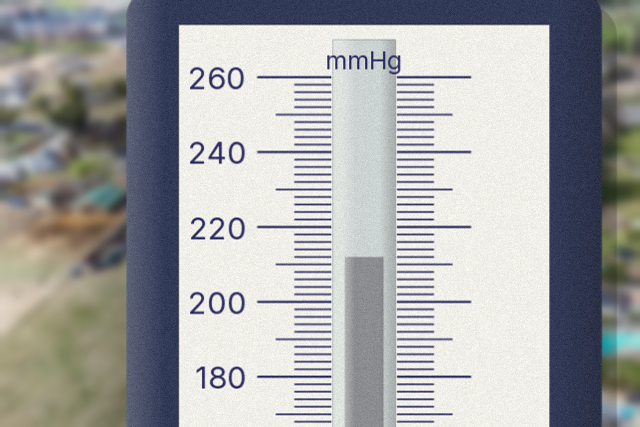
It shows value=212 unit=mmHg
